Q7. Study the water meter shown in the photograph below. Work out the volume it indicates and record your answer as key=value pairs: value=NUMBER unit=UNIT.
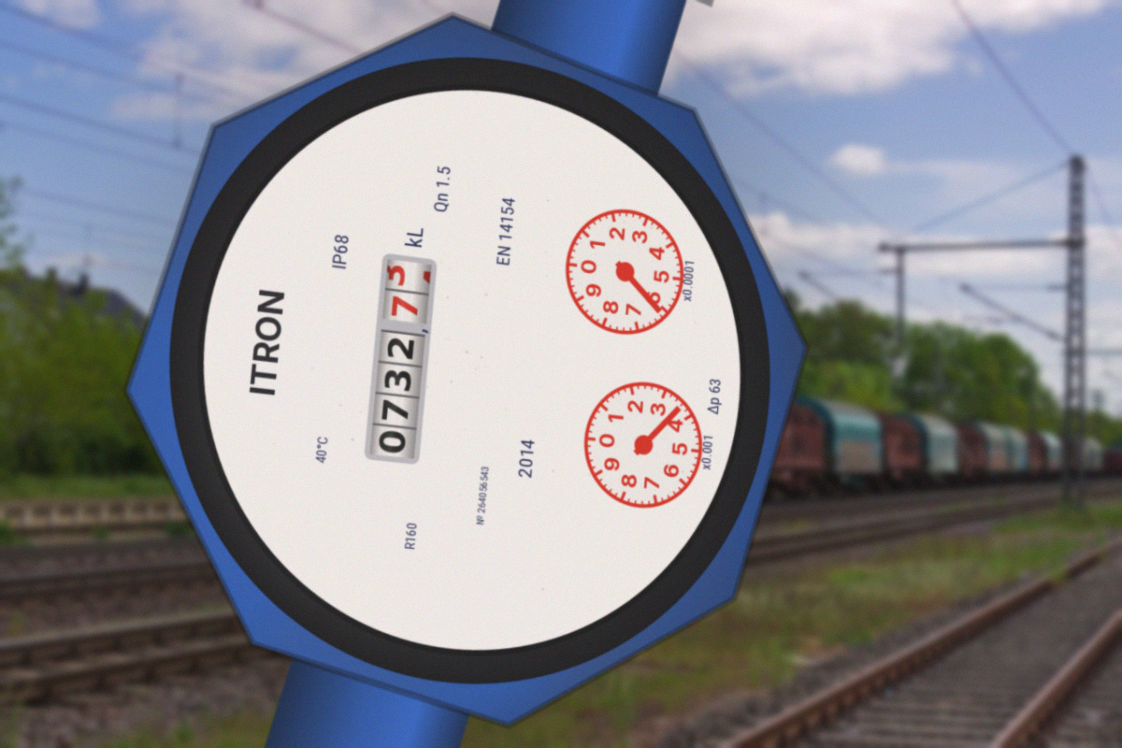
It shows value=732.7336 unit=kL
